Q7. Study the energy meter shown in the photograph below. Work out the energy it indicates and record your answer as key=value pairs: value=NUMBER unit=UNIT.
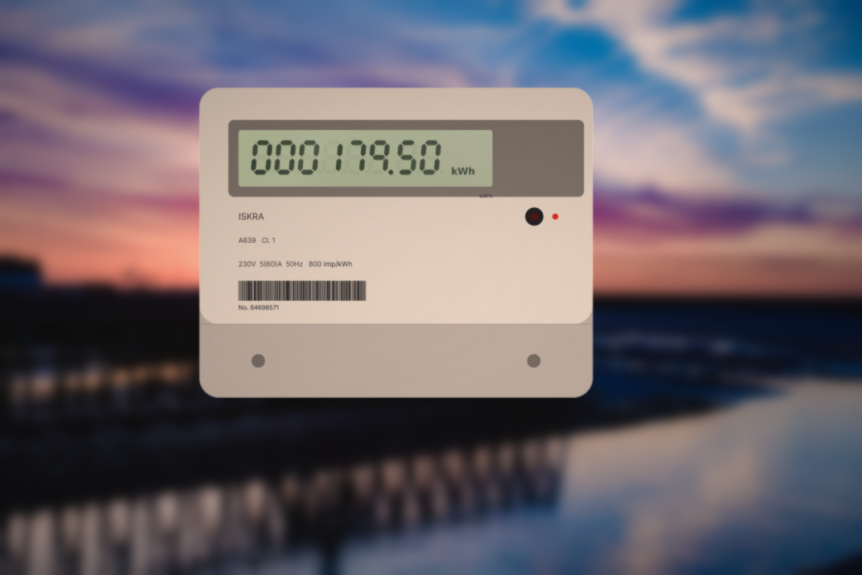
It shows value=179.50 unit=kWh
